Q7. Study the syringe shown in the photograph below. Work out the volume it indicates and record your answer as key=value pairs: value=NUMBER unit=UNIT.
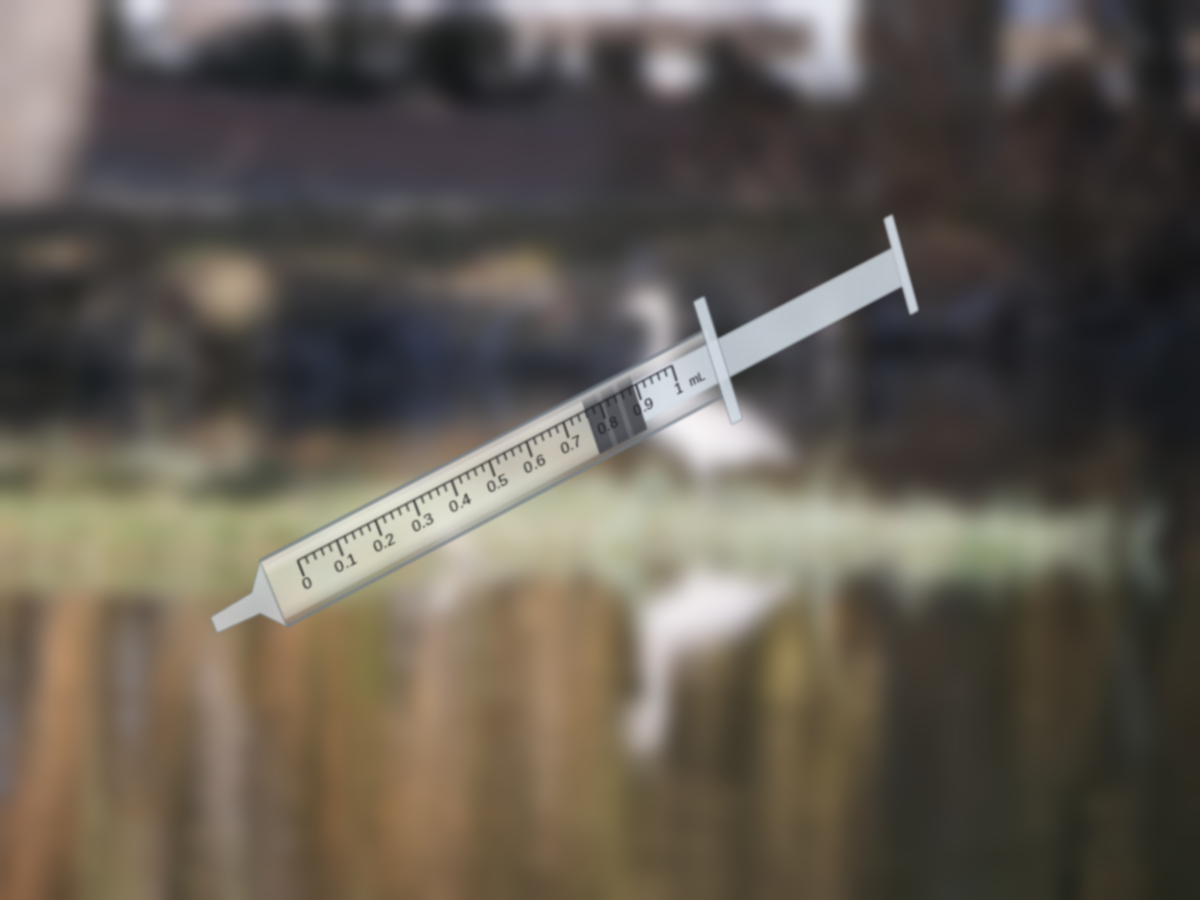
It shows value=0.76 unit=mL
